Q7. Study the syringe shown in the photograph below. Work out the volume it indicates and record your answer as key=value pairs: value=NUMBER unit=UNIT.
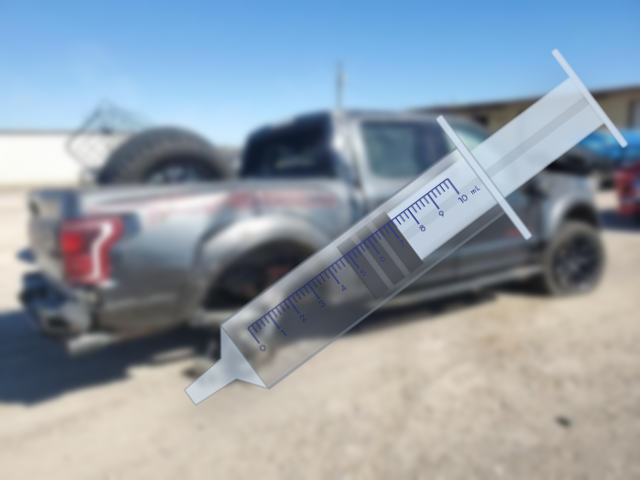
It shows value=4.8 unit=mL
